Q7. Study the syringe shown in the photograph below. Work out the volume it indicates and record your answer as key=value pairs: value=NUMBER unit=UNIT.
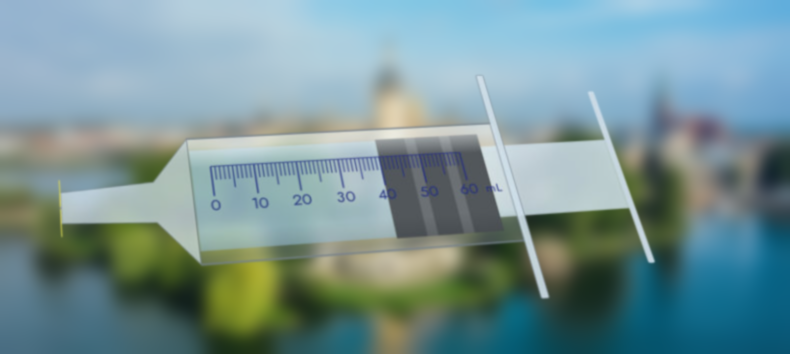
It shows value=40 unit=mL
